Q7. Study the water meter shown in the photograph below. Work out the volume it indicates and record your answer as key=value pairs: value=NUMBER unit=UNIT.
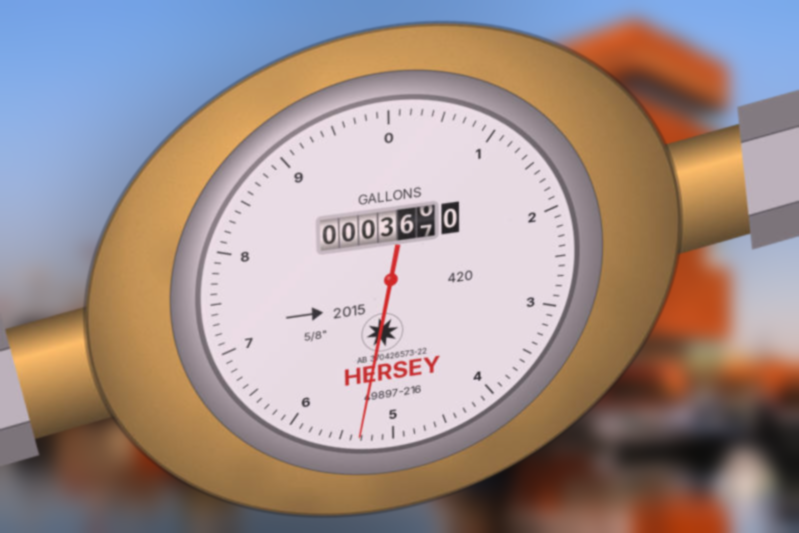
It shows value=3665.3 unit=gal
